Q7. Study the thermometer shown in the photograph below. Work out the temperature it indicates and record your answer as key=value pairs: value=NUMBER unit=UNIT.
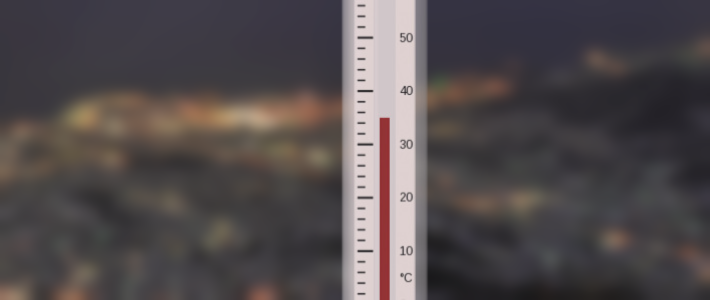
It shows value=35 unit=°C
